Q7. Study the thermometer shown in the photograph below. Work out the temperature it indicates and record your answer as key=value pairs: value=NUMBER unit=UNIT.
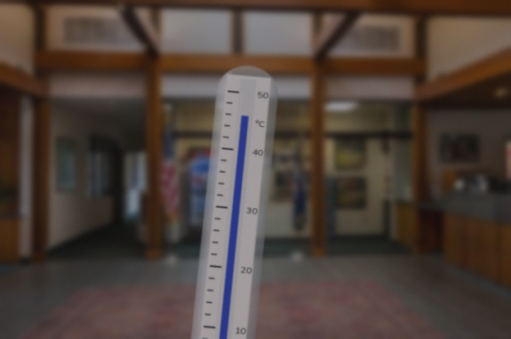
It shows value=46 unit=°C
